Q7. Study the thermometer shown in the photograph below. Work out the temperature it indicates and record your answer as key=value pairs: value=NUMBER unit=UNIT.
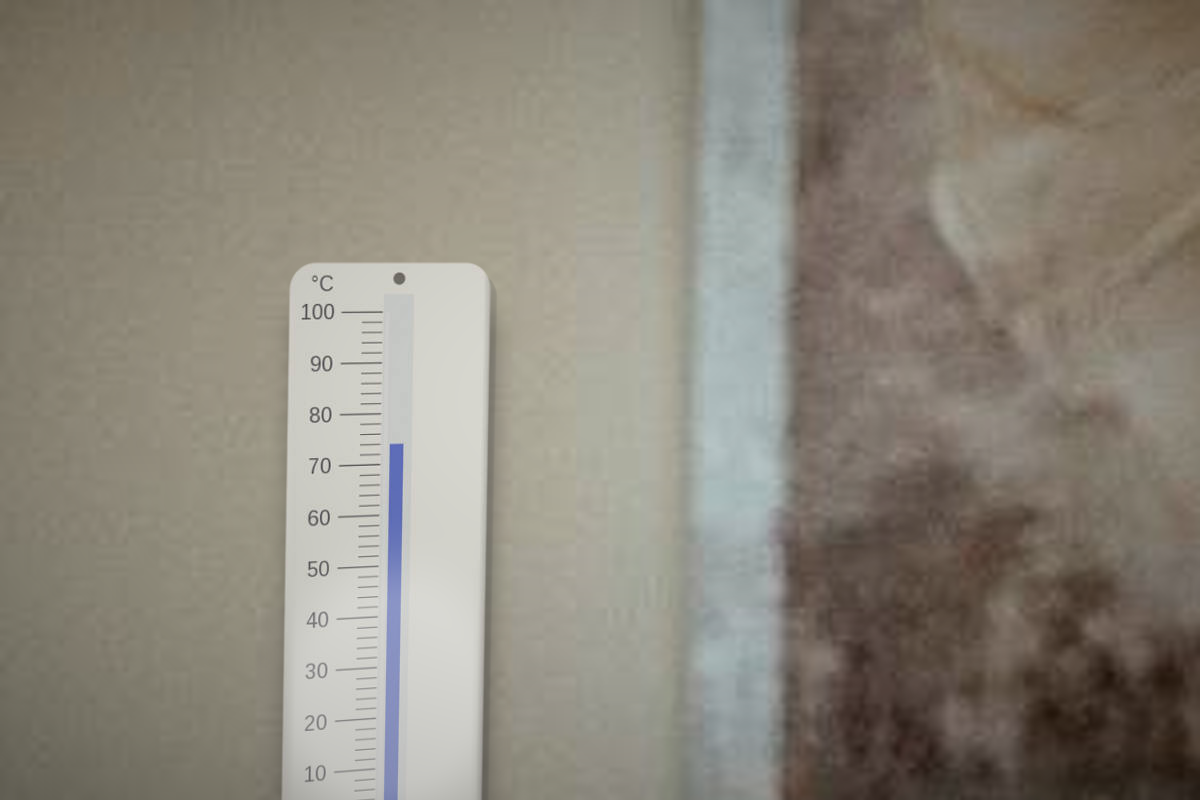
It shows value=74 unit=°C
